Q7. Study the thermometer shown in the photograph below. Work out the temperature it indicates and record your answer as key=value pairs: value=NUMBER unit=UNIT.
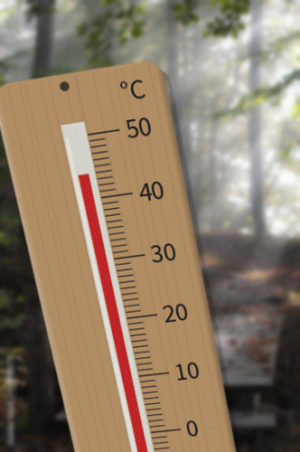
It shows value=44 unit=°C
